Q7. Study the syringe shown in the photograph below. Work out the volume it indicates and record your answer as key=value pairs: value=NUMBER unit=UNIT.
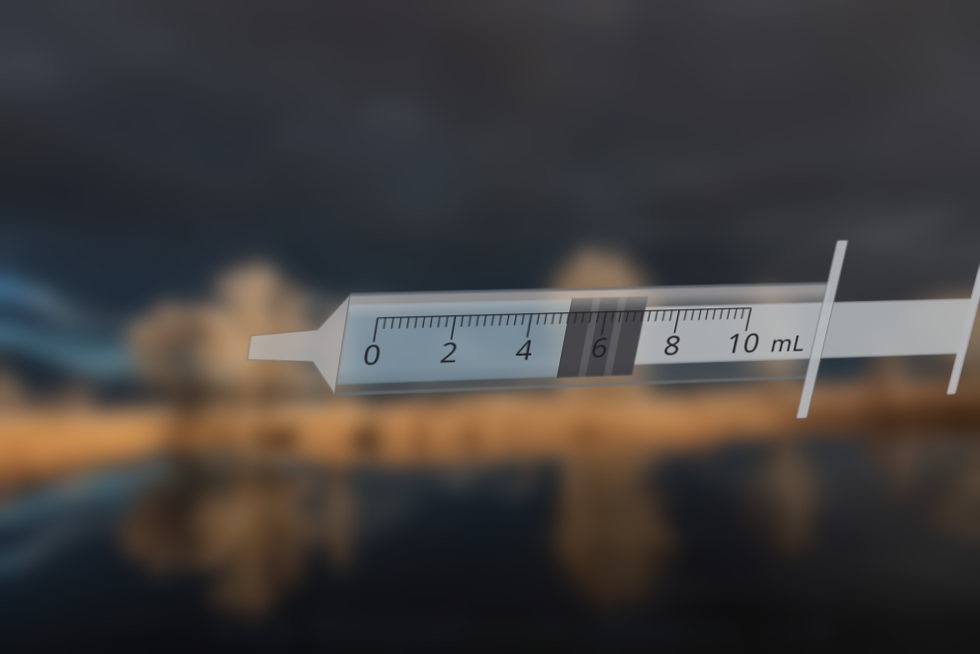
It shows value=5 unit=mL
